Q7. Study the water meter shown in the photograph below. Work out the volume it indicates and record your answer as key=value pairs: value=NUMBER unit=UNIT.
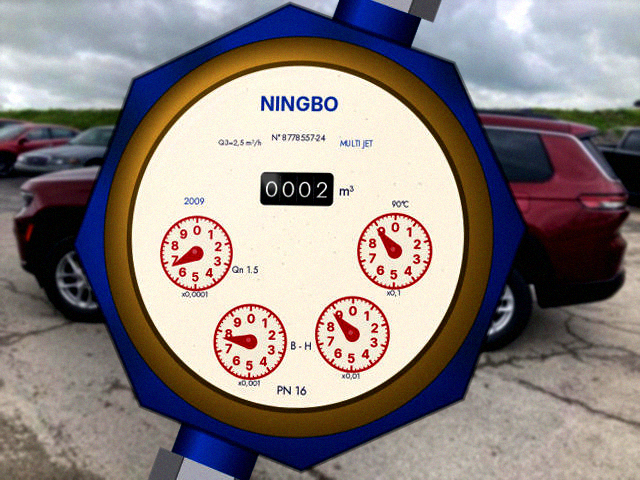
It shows value=2.8876 unit=m³
